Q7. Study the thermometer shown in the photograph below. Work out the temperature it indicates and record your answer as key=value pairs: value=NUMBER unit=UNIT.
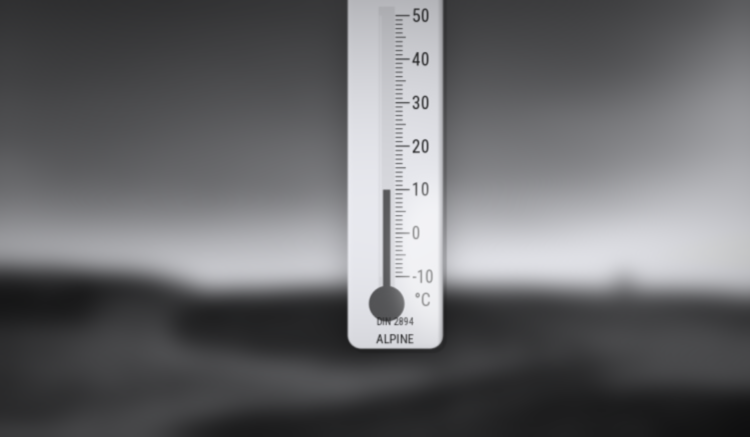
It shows value=10 unit=°C
